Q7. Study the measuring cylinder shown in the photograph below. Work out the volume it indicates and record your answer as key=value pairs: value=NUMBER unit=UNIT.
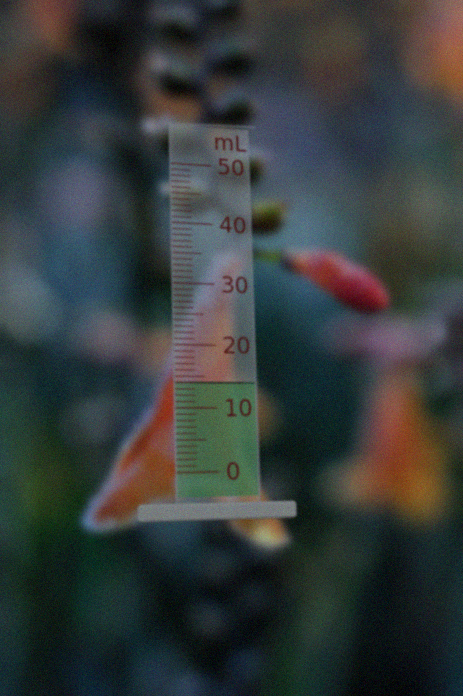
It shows value=14 unit=mL
